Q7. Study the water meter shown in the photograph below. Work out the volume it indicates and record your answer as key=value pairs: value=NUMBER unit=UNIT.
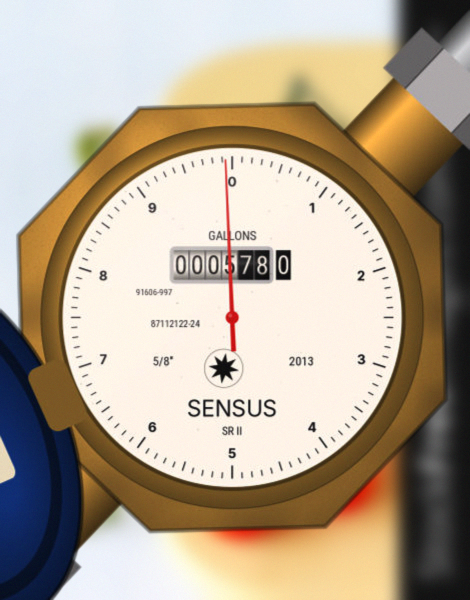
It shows value=5779.9 unit=gal
